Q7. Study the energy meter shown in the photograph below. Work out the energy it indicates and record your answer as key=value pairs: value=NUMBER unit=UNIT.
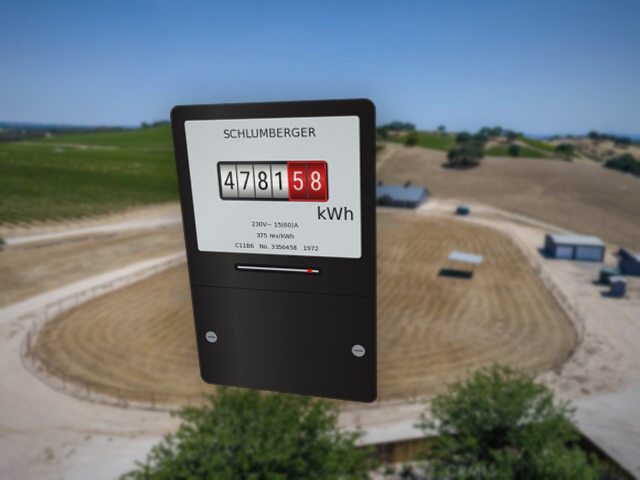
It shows value=4781.58 unit=kWh
